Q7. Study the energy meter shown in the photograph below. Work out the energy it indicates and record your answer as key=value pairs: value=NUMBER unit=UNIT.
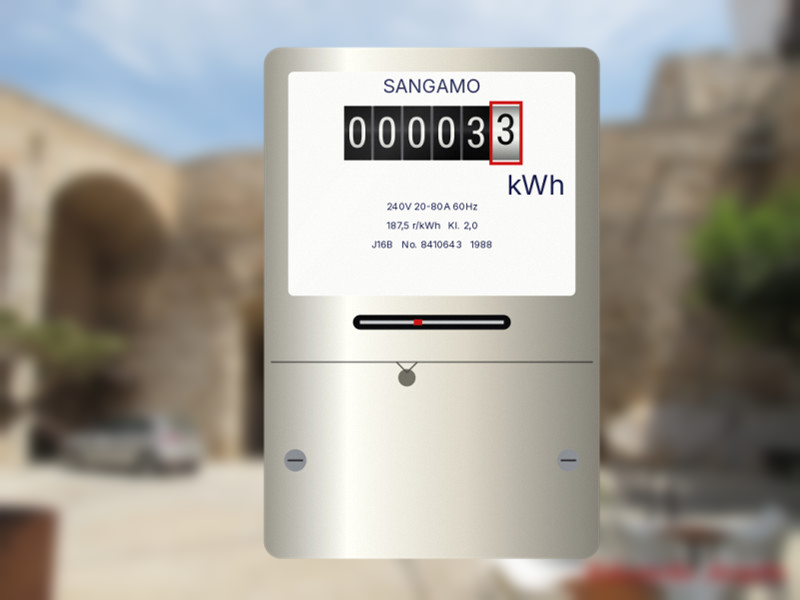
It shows value=3.3 unit=kWh
